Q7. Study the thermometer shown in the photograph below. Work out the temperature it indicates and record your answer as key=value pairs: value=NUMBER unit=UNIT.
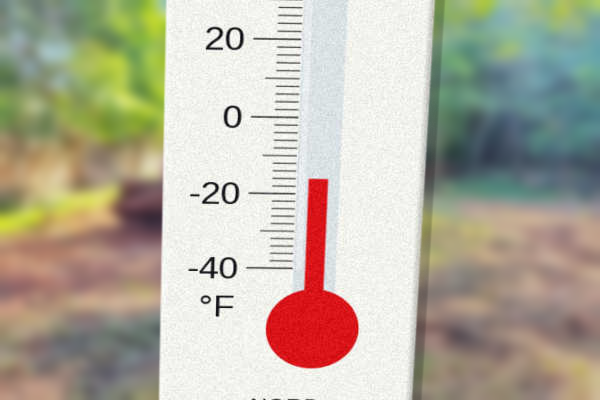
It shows value=-16 unit=°F
